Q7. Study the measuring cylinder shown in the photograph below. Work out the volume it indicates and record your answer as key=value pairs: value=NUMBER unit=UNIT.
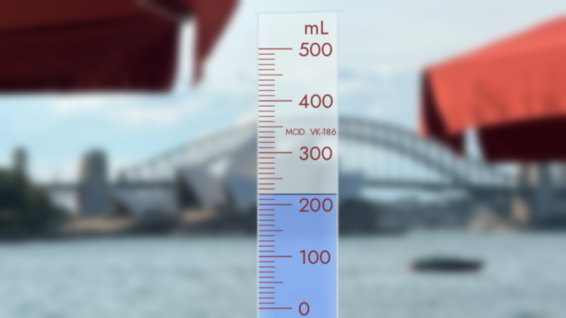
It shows value=220 unit=mL
